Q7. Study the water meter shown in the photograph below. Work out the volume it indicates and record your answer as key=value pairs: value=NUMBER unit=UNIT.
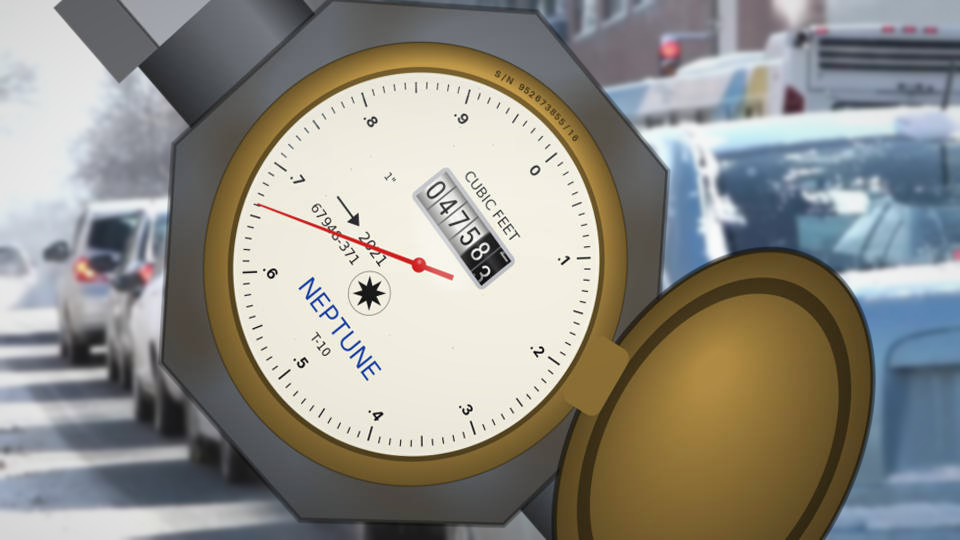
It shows value=47582.66 unit=ft³
